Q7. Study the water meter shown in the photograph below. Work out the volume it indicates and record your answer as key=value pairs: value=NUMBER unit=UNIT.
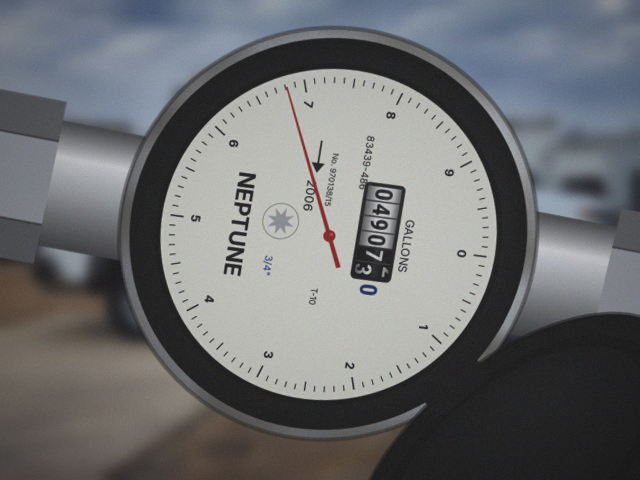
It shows value=490726.8 unit=gal
